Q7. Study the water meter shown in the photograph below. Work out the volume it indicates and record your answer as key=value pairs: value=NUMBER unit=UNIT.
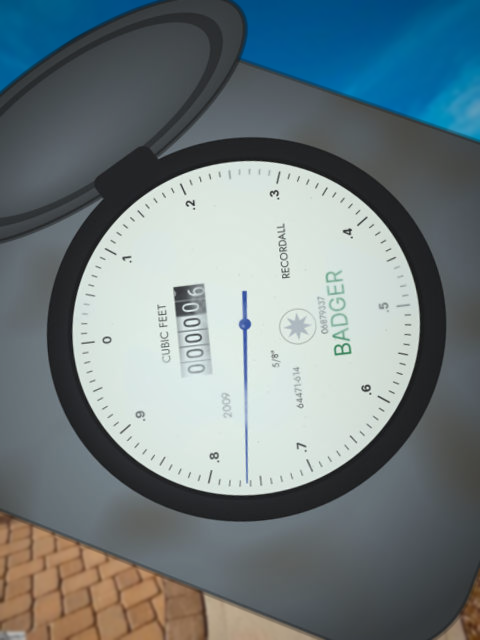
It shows value=5.76 unit=ft³
